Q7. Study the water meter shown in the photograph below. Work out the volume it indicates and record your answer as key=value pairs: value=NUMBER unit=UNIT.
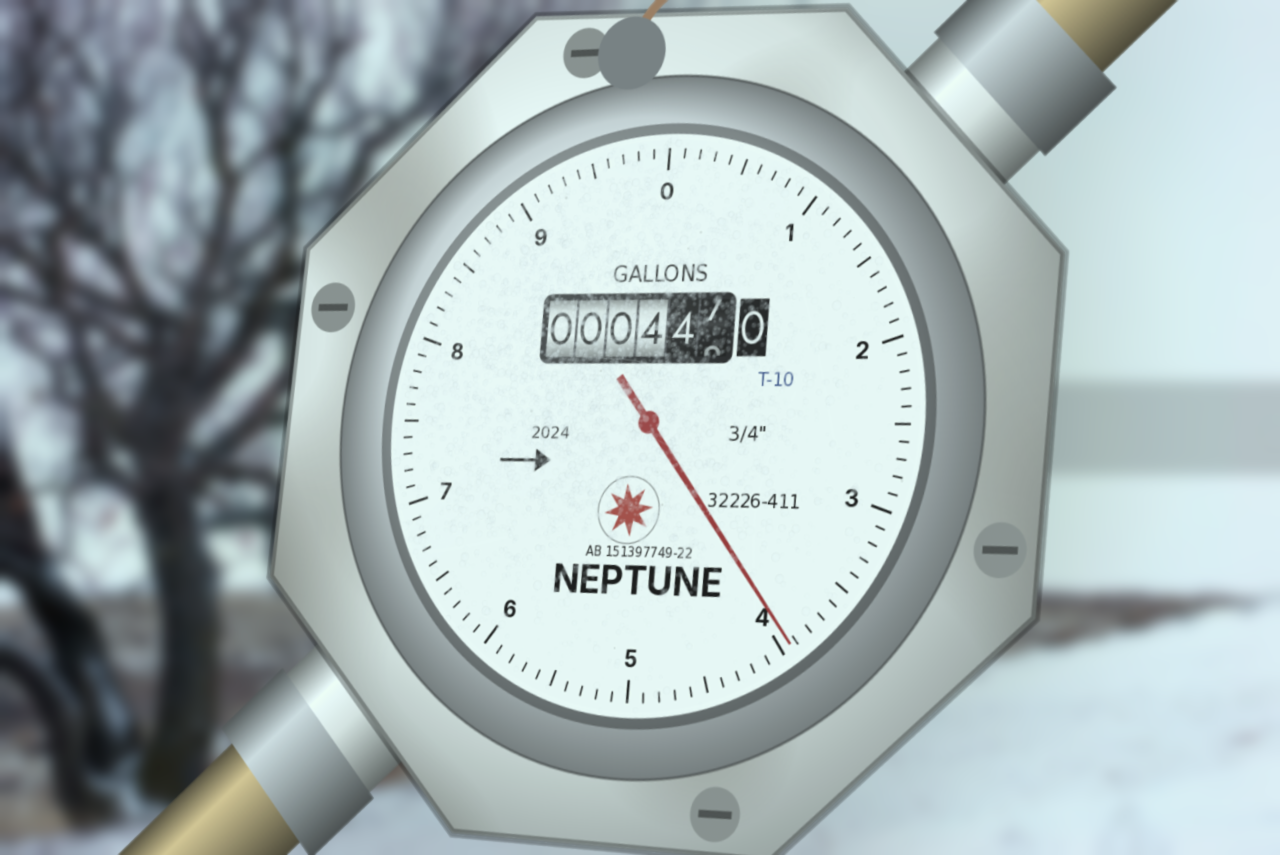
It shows value=4473.9 unit=gal
